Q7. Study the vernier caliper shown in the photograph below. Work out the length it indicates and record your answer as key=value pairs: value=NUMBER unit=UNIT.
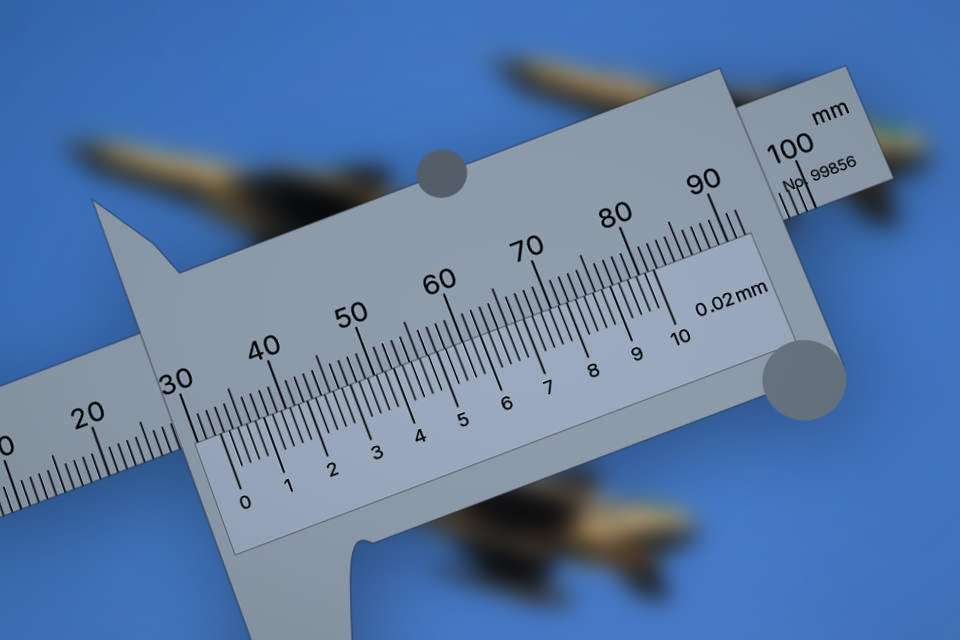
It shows value=32.6 unit=mm
